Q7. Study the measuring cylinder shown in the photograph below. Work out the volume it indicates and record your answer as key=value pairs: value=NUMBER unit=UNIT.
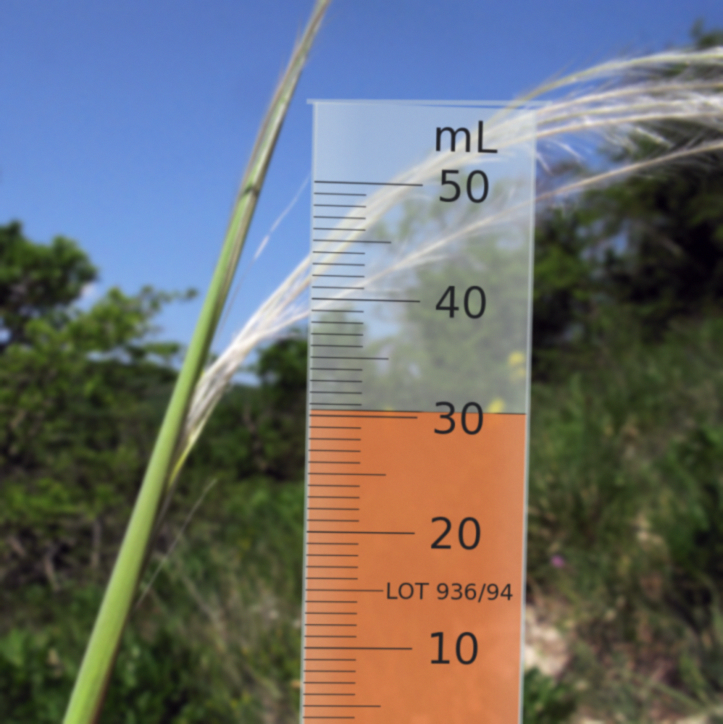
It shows value=30.5 unit=mL
